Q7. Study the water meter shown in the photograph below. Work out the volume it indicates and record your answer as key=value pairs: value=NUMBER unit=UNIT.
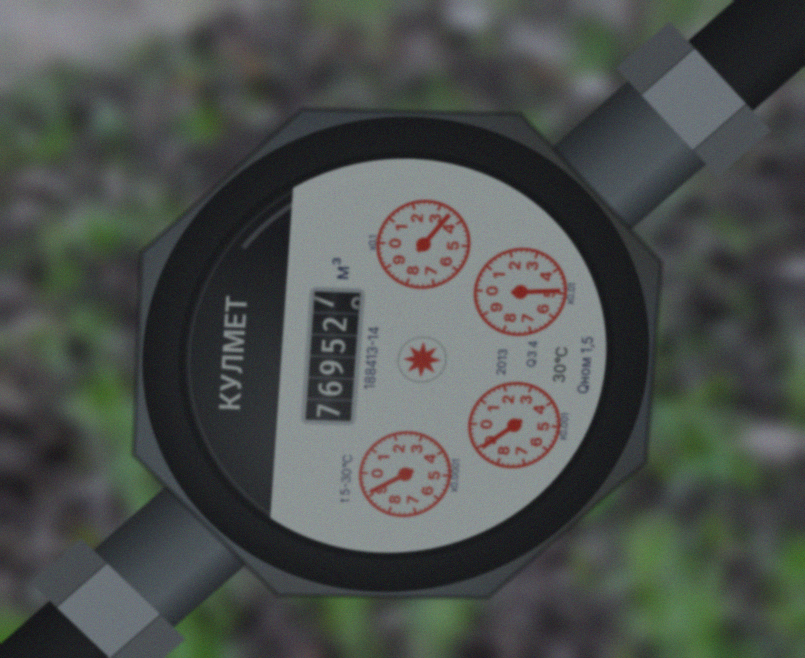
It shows value=769527.3489 unit=m³
